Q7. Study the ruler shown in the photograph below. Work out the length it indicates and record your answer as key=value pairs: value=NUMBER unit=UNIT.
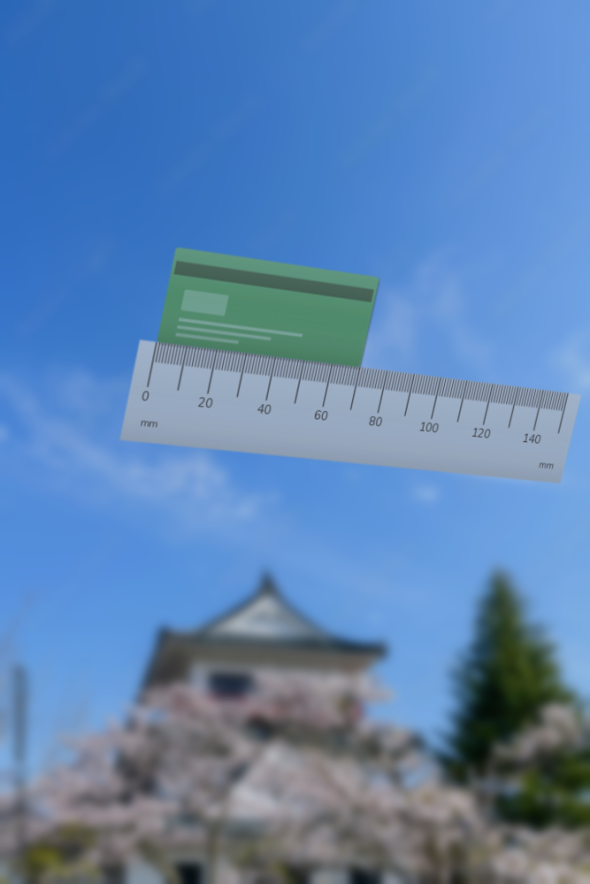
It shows value=70 unit=mm
